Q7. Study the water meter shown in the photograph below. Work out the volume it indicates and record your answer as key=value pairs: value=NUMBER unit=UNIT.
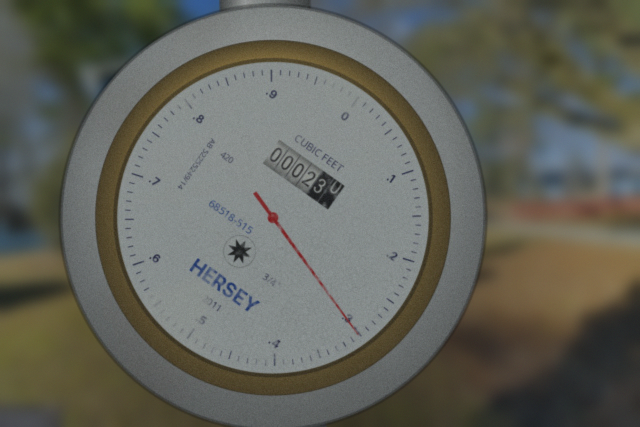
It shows value=230.30 unit=ft³
